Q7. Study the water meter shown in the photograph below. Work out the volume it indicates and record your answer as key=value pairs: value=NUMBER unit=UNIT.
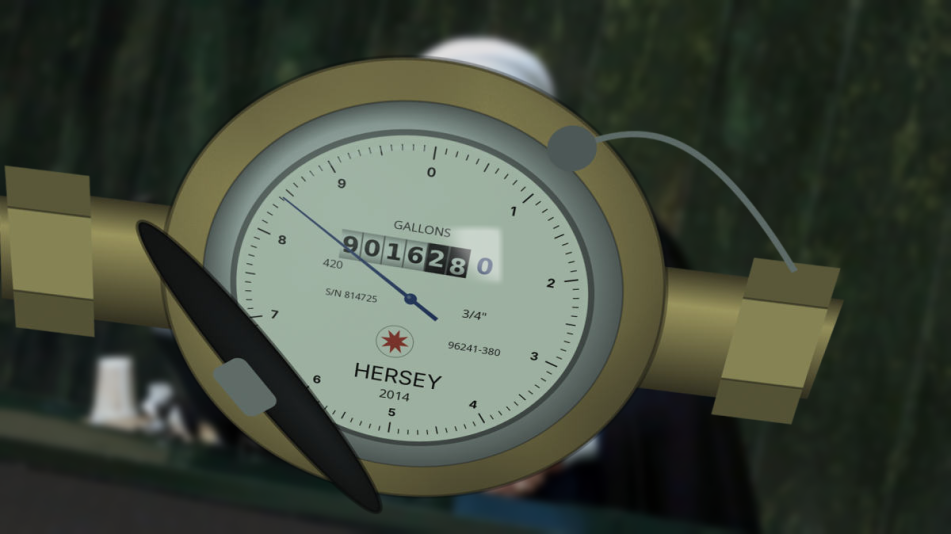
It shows value=9016278.4 unit=gal
